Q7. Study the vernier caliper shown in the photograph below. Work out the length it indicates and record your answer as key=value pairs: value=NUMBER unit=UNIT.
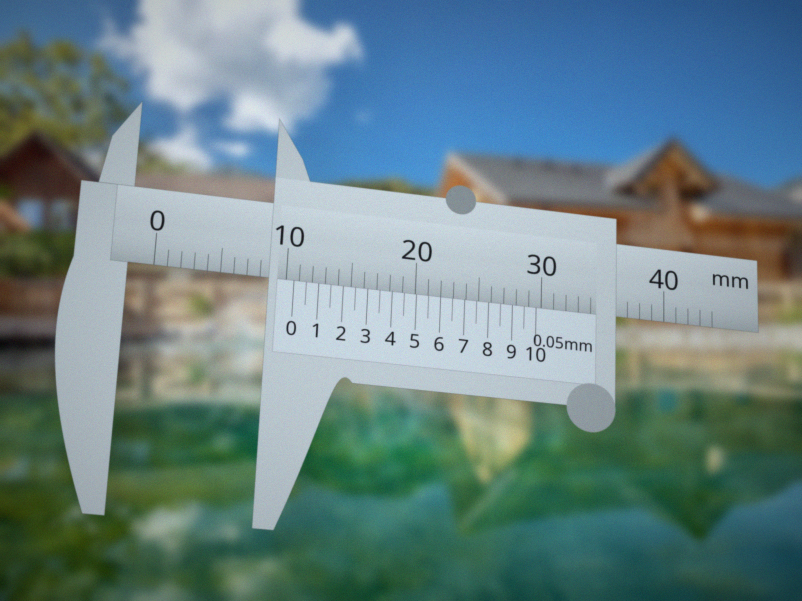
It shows value=10.6 unit=mm
